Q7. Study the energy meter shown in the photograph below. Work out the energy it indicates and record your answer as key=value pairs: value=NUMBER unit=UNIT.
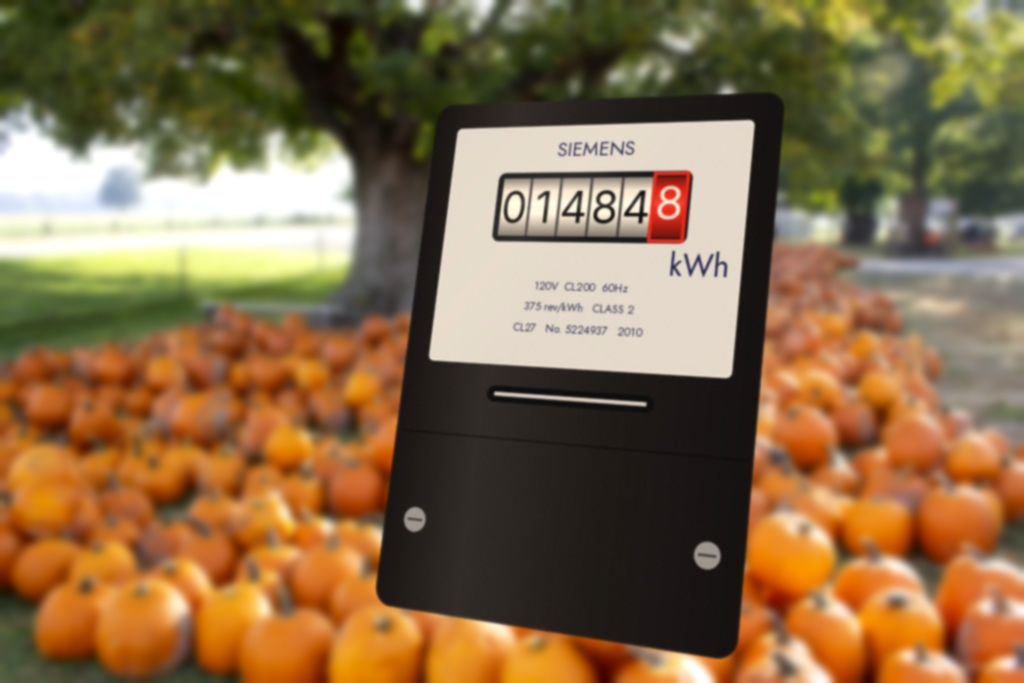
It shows value=1484.8 unit=kWh
